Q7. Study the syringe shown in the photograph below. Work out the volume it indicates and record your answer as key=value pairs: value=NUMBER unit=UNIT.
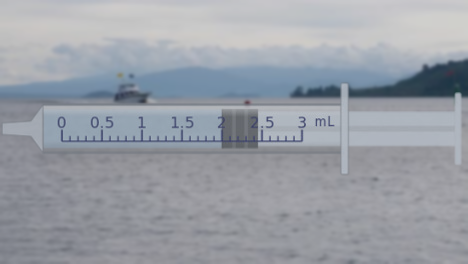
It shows value=2 unit=mL
